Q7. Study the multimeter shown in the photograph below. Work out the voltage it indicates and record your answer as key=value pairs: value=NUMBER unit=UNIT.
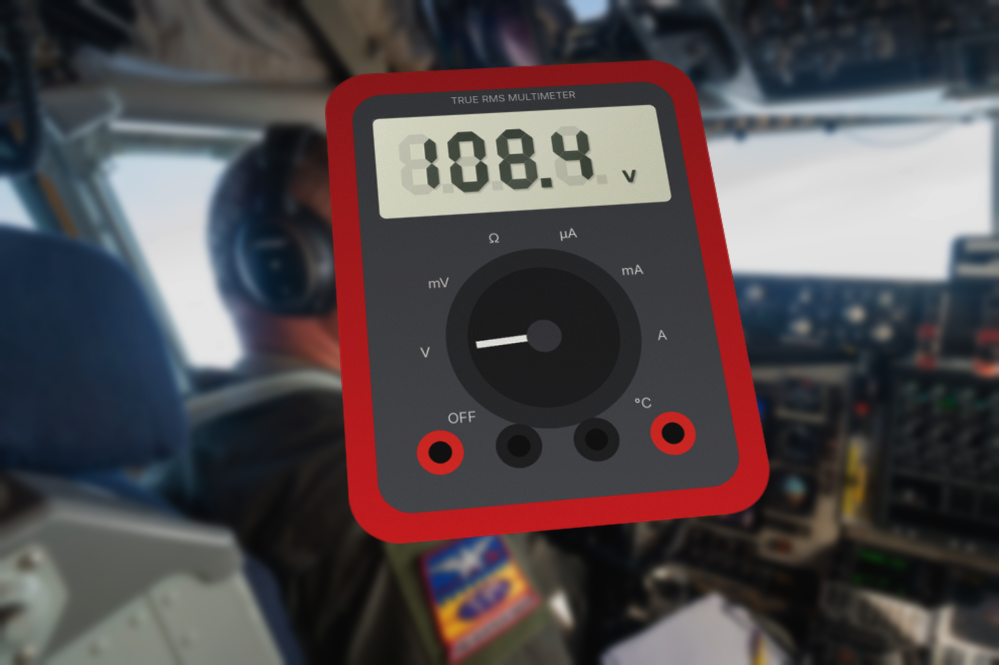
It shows value=108.4 unit=V
